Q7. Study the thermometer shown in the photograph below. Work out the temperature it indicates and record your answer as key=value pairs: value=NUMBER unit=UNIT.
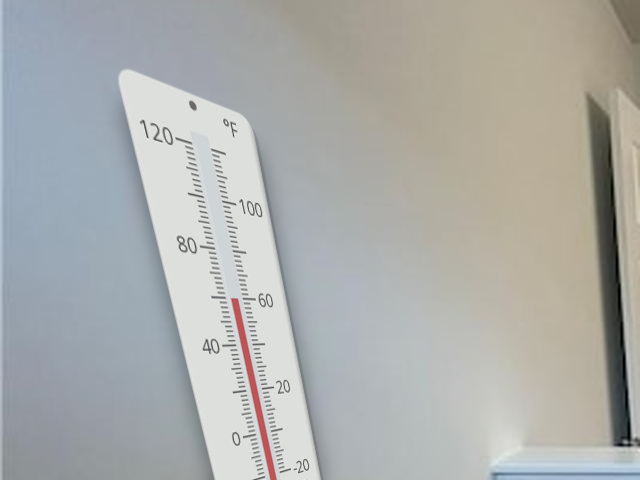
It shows value=60 unit=°F
